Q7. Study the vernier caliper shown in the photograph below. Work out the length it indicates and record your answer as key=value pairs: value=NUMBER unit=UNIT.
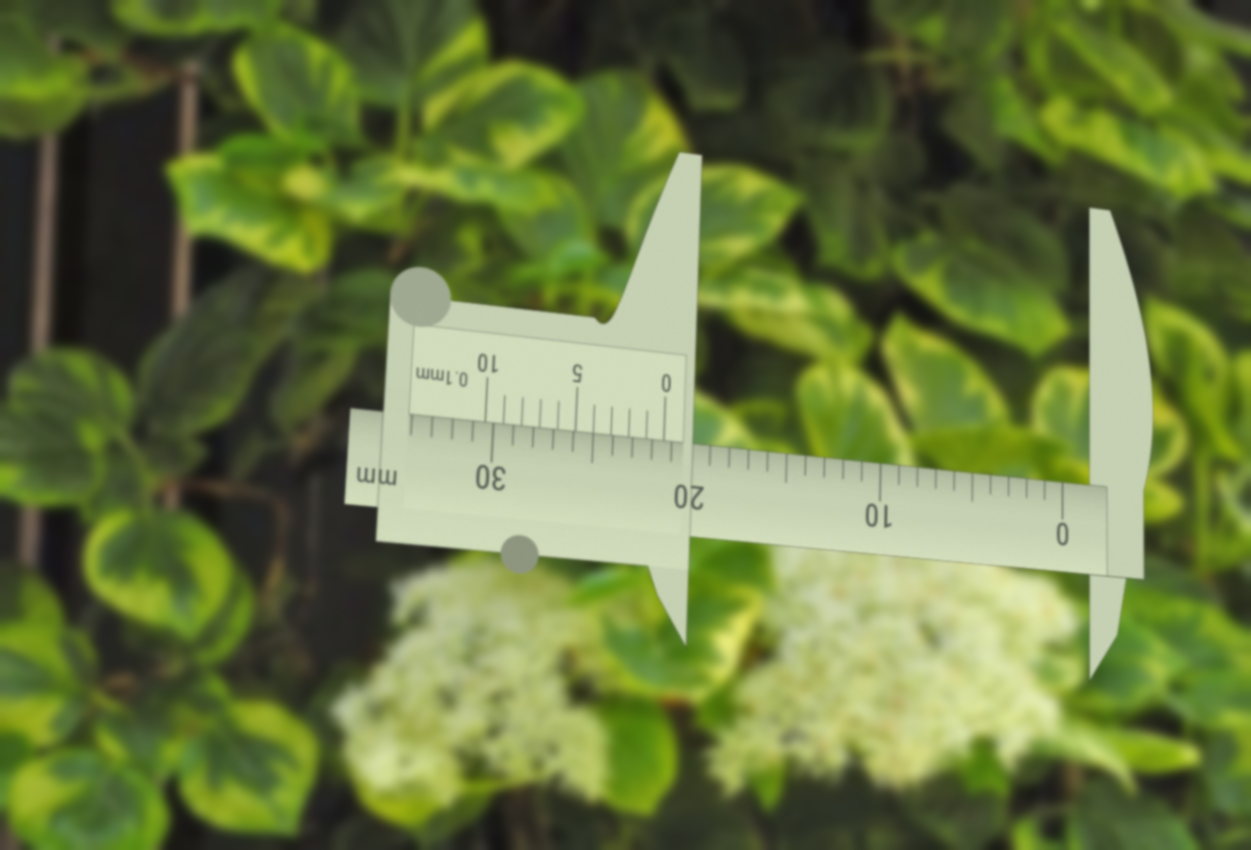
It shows value=21.4 unit=mm
